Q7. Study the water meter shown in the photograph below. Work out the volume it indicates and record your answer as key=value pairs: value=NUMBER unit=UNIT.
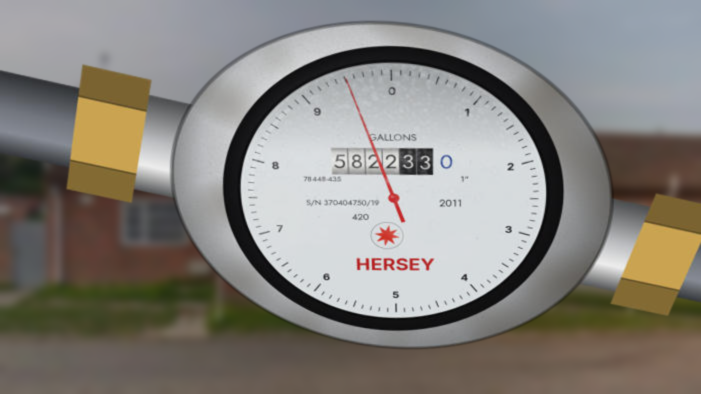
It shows value=5822329.5 unit=gal
